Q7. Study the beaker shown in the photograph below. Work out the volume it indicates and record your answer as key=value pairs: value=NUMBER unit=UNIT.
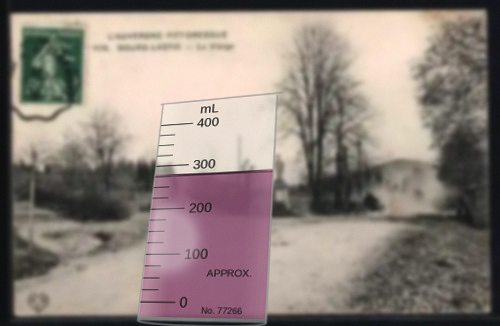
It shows value=275 unit=mL
